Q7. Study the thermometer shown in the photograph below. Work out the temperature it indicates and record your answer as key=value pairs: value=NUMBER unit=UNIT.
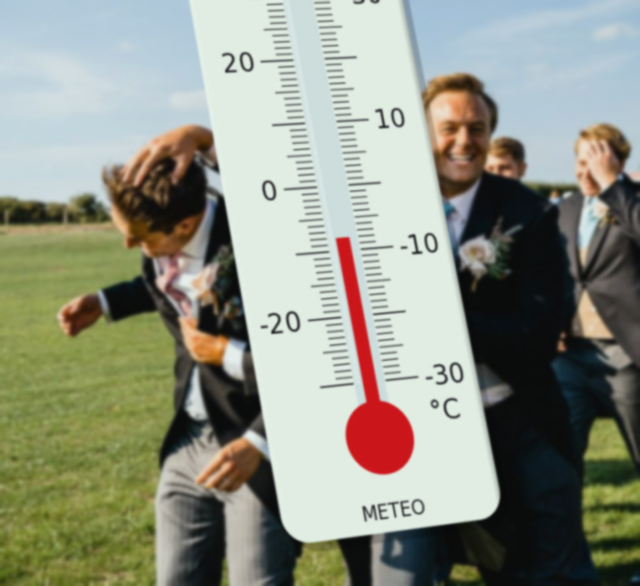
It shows value=-8 unit=°C
